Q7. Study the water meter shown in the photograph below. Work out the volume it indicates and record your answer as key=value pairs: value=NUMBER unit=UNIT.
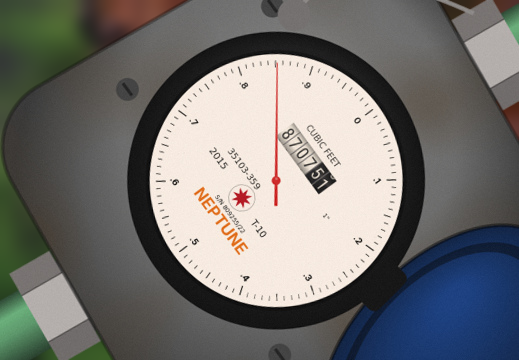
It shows value=870750.85 unit=ft³
